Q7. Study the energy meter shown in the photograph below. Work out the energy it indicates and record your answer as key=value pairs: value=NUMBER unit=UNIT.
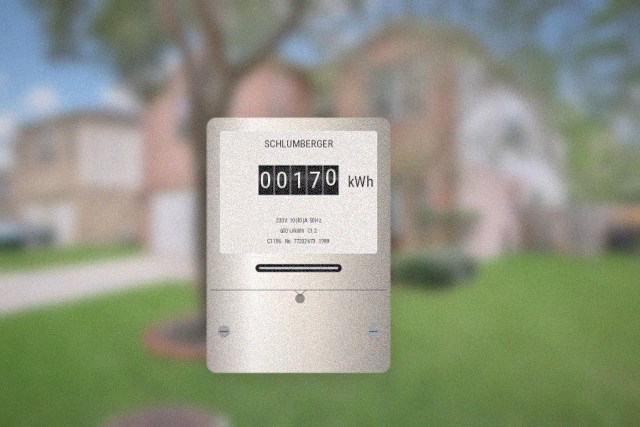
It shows value=170 unit=kWh
